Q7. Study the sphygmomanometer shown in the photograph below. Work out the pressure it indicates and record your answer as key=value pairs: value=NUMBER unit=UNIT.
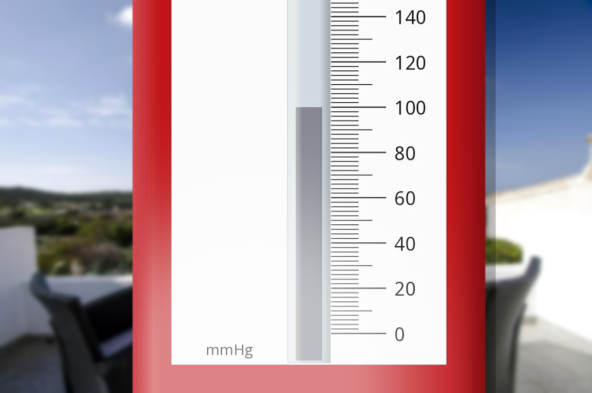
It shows value=100 unit=mmHg
